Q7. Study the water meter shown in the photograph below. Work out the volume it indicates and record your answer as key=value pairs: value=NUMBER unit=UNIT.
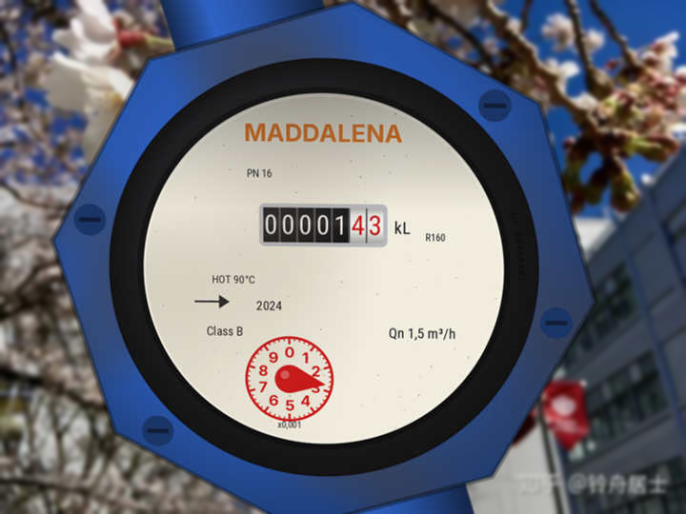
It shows value=1.432 unit=kL
